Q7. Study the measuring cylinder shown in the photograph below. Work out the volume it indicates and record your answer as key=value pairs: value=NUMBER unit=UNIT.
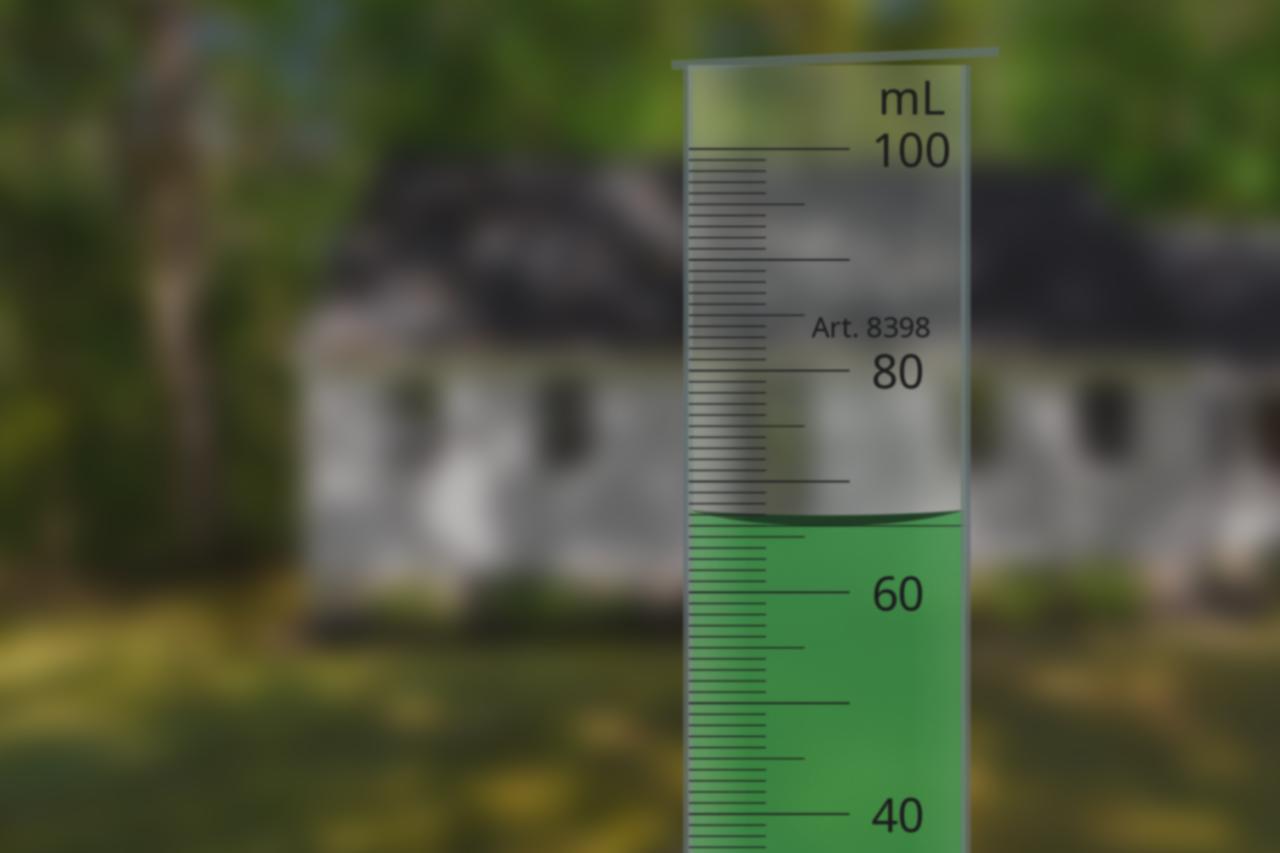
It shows value=66 unit=mL
